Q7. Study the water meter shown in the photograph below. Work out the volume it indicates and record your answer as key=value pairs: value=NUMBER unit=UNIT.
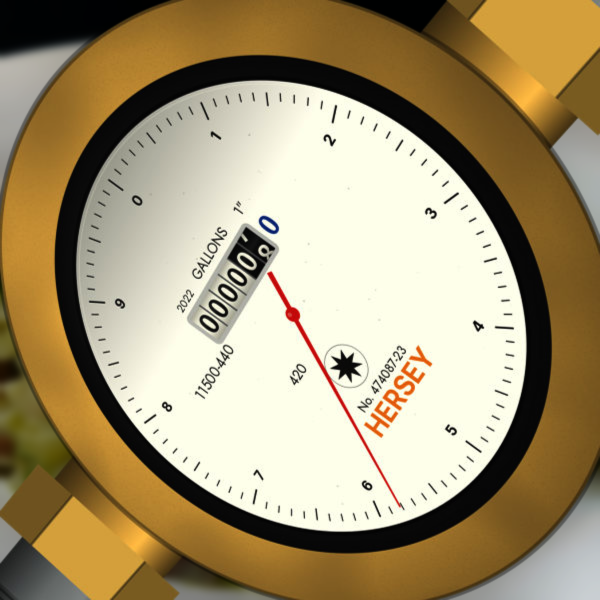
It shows value=75.8 unit=gal
